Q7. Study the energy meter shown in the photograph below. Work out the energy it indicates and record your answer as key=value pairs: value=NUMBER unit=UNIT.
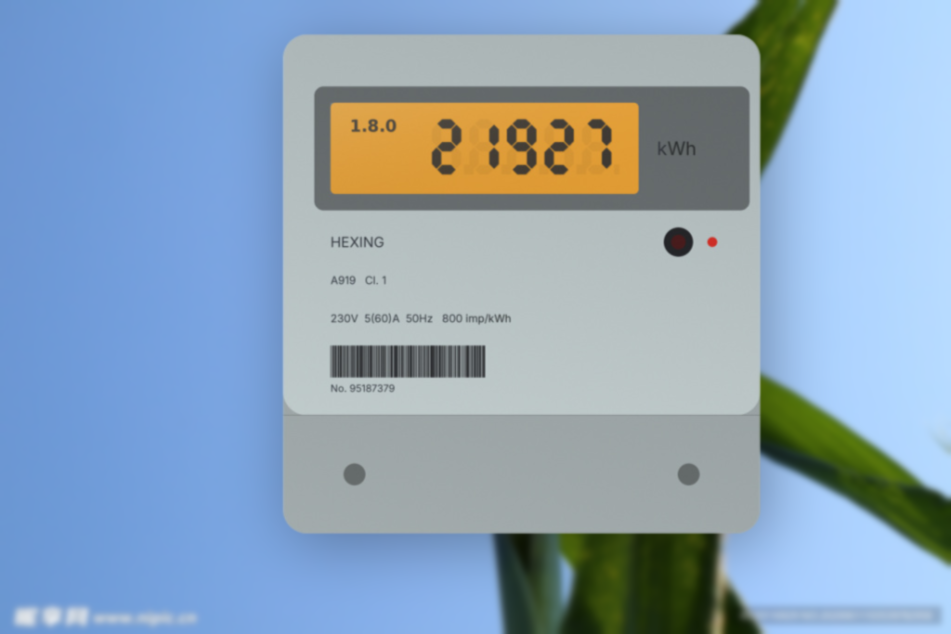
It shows value=21927 unit=kWh
